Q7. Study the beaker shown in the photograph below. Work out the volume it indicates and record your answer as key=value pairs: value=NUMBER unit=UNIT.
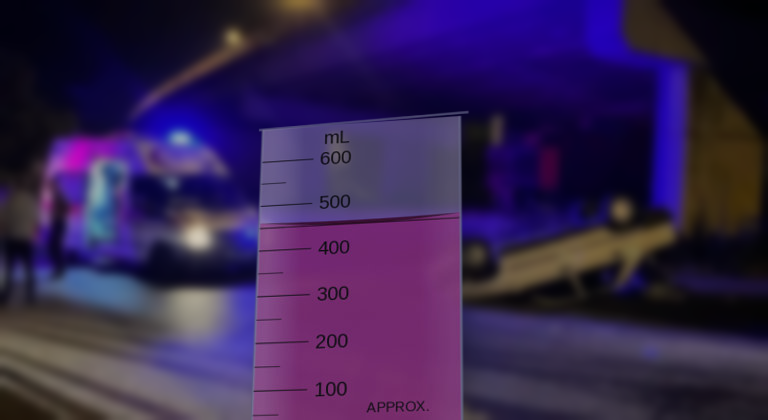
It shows value=450 unit=mL
